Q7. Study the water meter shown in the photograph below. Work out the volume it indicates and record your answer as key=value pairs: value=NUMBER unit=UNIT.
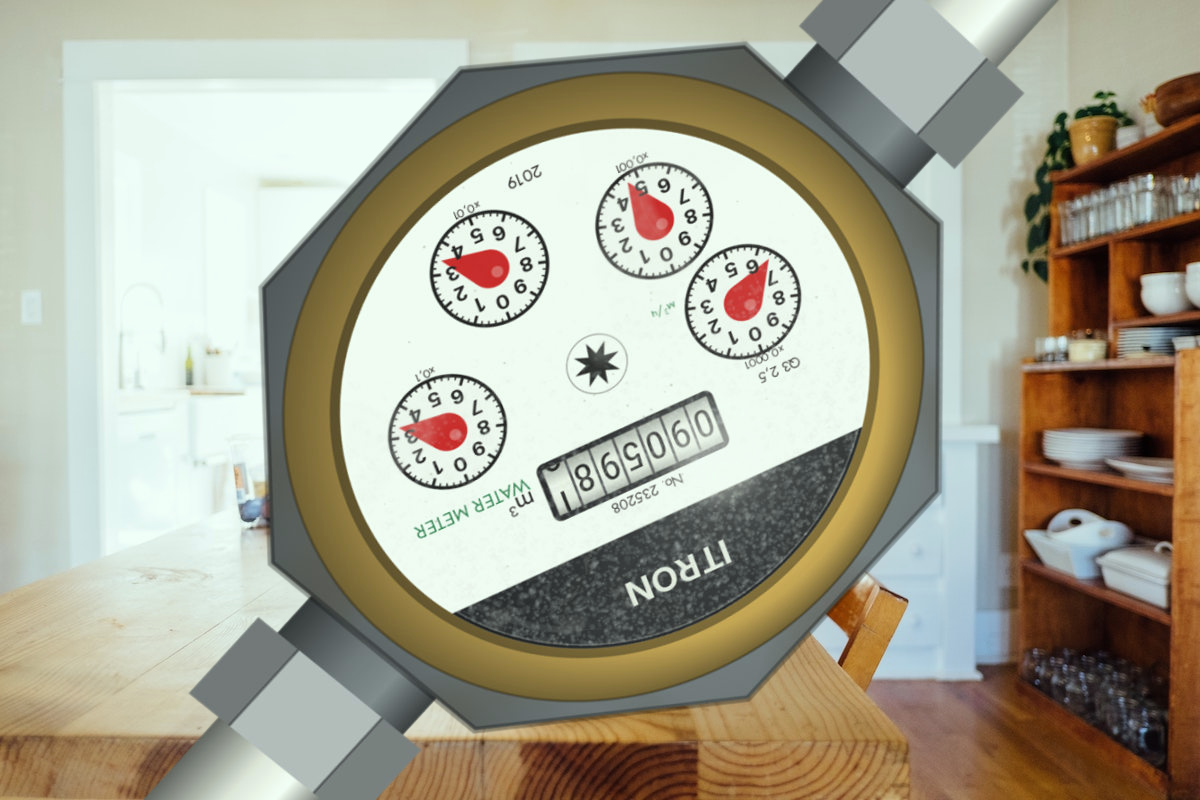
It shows value=905981.3346 unit=m³
